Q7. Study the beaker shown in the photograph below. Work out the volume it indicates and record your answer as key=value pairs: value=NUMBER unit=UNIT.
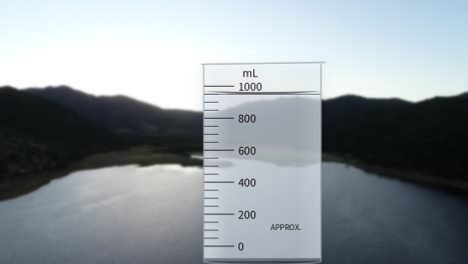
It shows value=950 unit=mL
